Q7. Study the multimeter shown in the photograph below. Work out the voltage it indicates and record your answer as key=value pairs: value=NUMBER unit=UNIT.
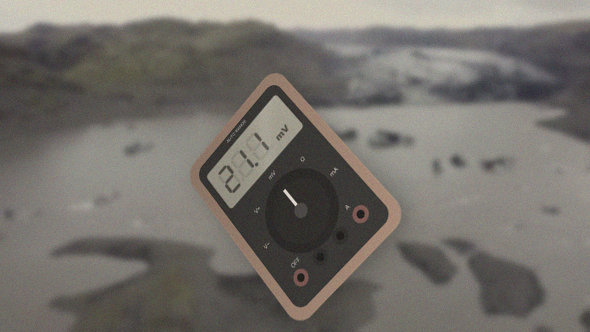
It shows value=21.1 unit=mV
